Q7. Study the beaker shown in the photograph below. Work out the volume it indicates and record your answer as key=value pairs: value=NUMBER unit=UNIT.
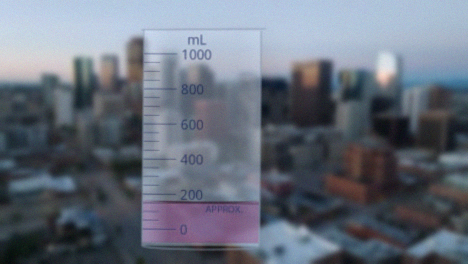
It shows value=150 unit=mL
